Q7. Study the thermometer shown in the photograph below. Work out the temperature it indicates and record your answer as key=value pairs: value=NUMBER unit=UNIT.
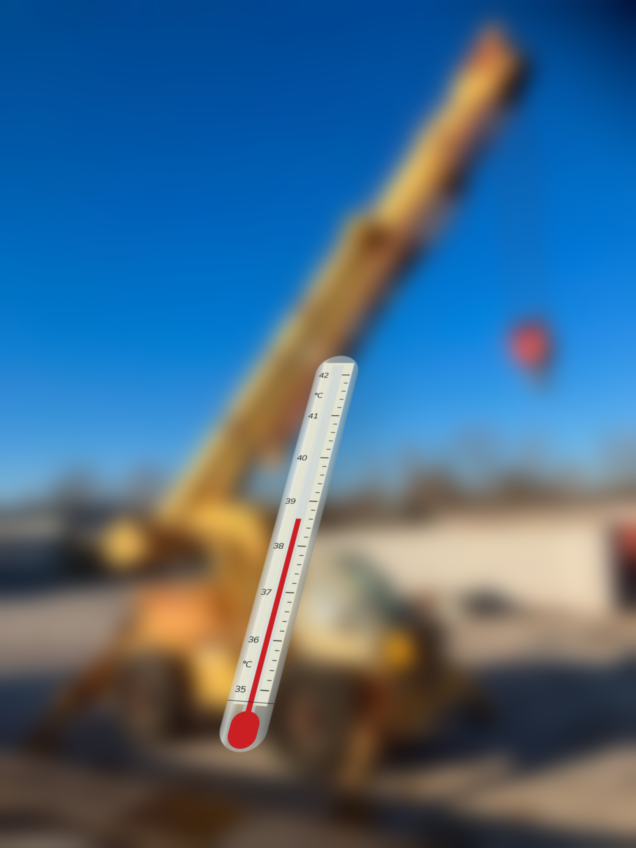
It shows value=38.6 unit=°C
